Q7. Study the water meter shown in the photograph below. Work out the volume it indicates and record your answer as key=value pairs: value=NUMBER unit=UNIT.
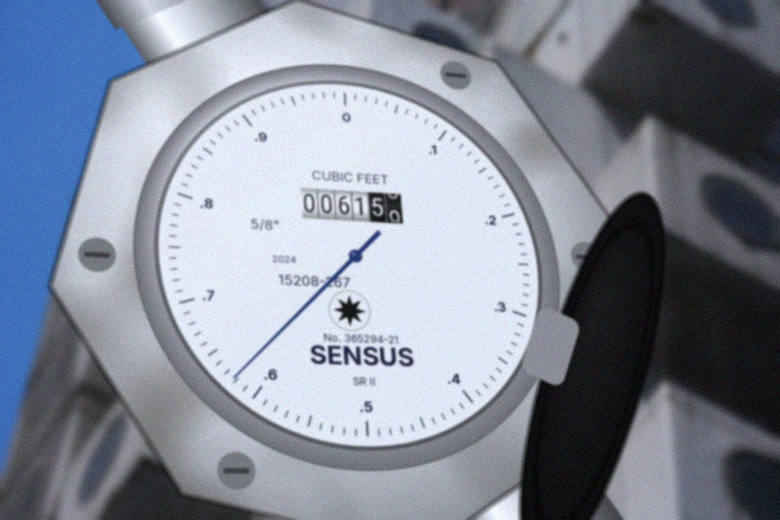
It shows value=6158.62 unit=ft³
